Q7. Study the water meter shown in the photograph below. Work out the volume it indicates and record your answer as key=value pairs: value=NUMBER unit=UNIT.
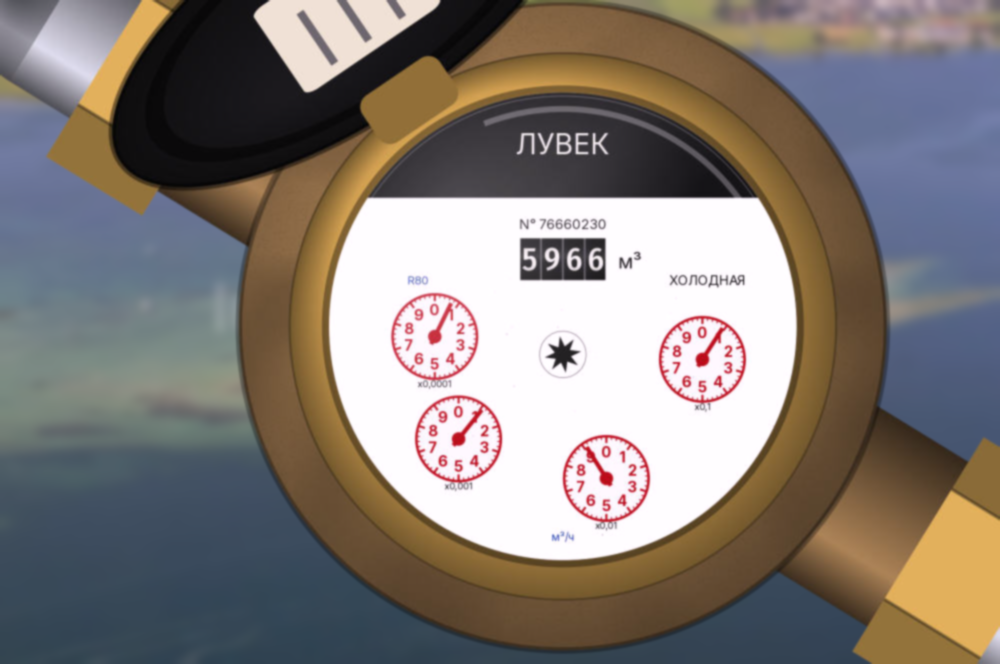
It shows value=5966.0910 unit=m³
